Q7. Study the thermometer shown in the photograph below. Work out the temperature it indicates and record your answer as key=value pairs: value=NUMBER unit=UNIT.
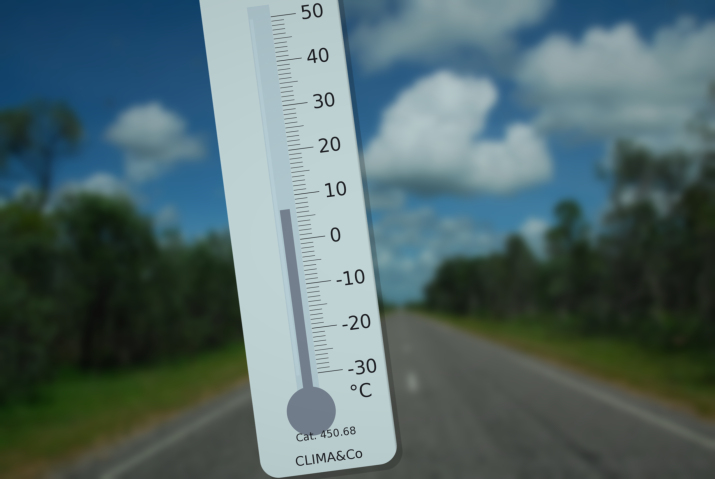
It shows value=7 unit=°C
